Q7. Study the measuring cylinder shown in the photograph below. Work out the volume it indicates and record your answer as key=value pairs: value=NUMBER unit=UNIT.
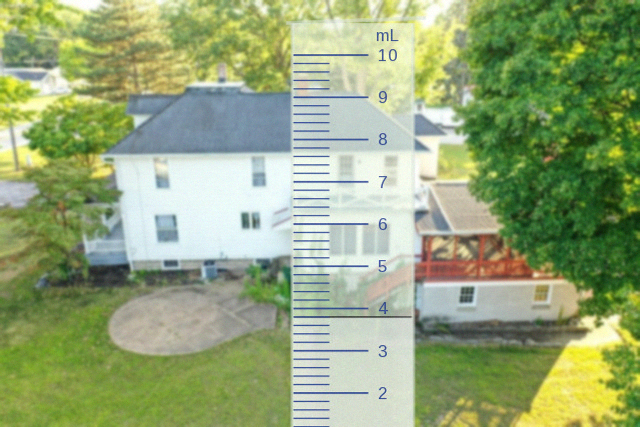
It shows value=3.8 unit=mL
